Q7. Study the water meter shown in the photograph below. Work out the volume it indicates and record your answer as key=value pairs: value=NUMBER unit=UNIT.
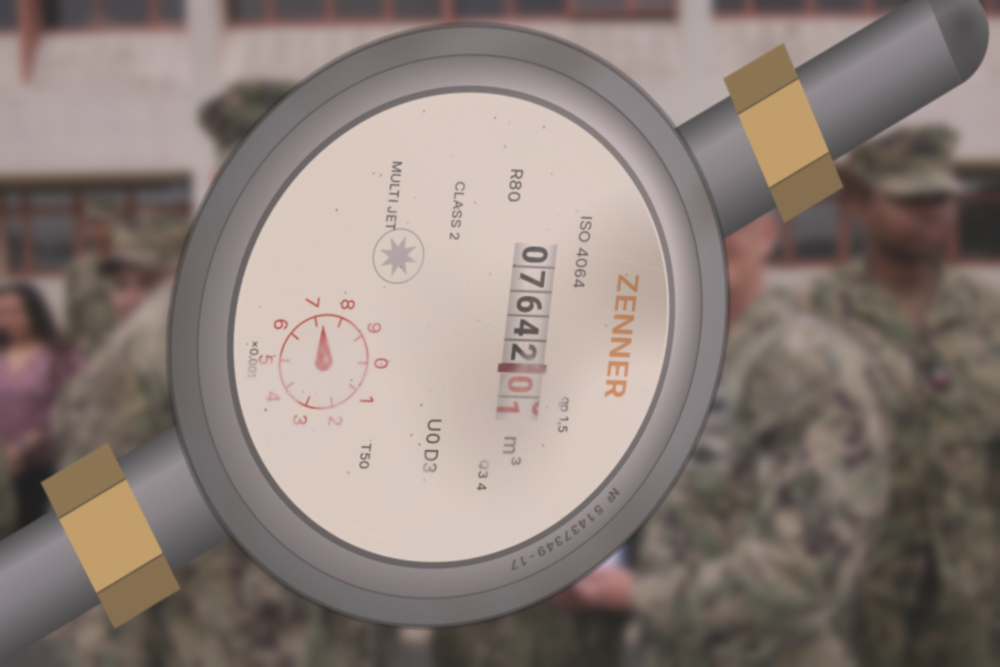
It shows value=7642.007 unit=m³
